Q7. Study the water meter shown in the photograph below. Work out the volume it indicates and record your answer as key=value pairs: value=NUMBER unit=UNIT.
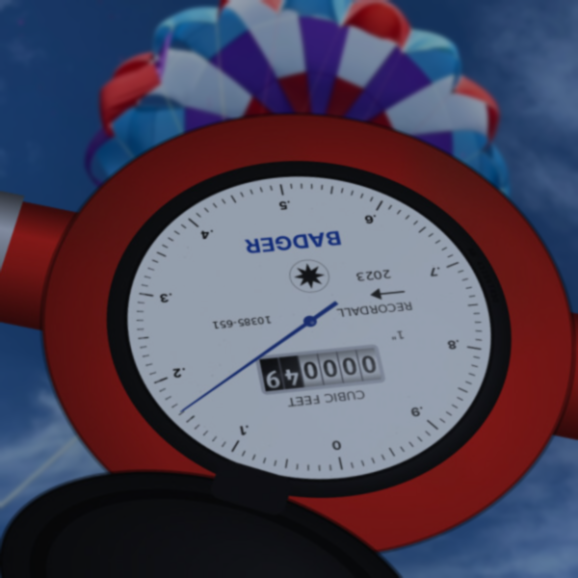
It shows value=49.16 unit=ft³
